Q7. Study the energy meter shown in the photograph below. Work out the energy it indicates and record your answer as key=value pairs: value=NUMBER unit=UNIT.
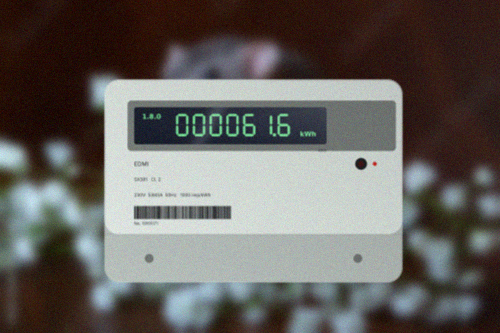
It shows value=61.6 unit=kWh
